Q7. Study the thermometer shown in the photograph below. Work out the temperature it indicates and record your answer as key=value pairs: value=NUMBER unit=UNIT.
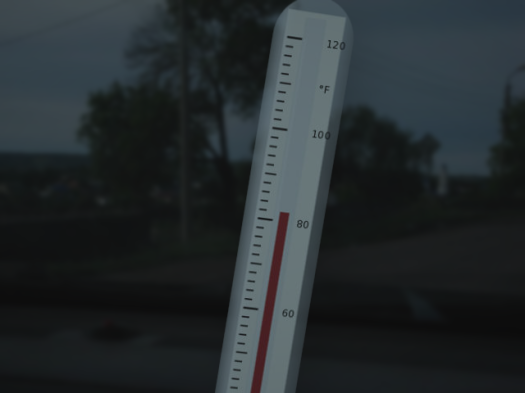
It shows value=82 unit=°F
